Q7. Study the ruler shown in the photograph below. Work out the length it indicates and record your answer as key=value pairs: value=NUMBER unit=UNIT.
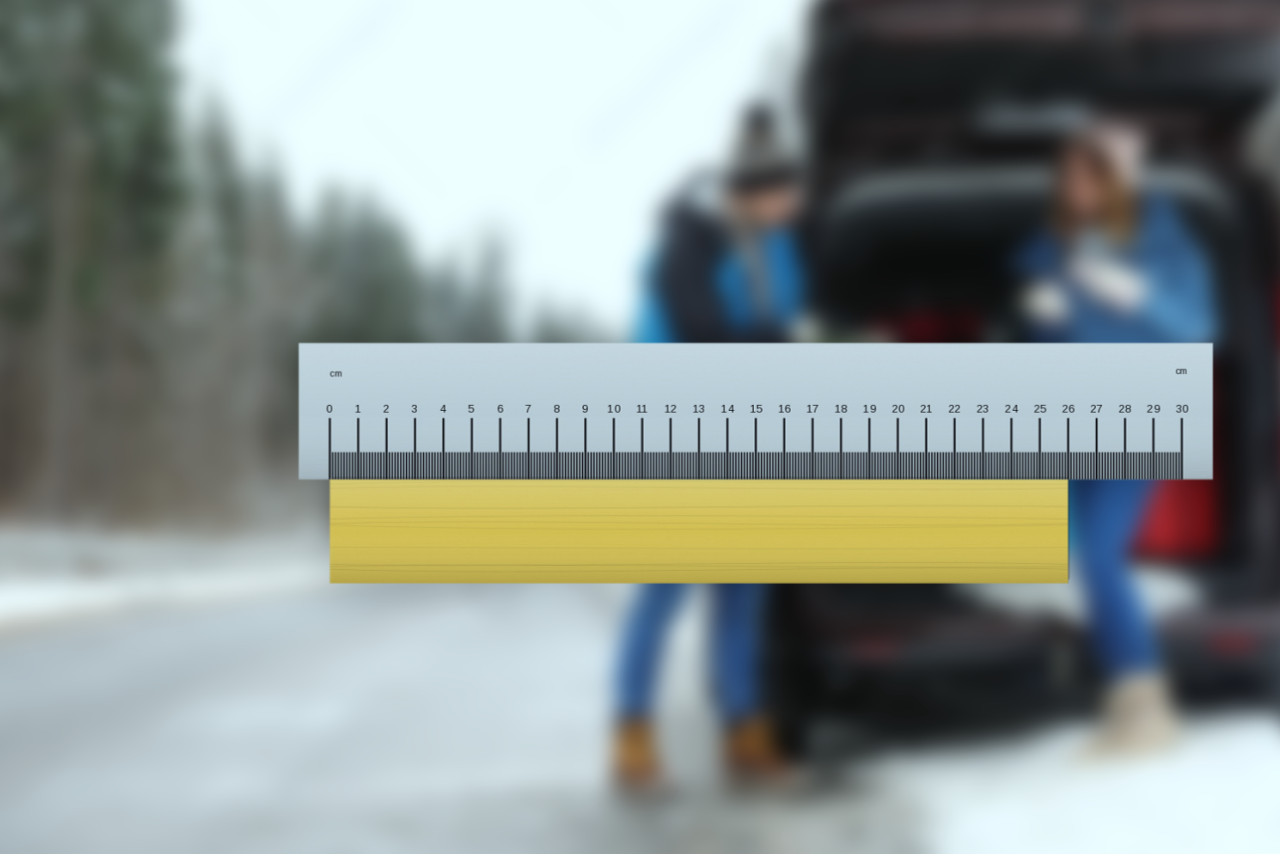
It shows value=26 unit=cm
